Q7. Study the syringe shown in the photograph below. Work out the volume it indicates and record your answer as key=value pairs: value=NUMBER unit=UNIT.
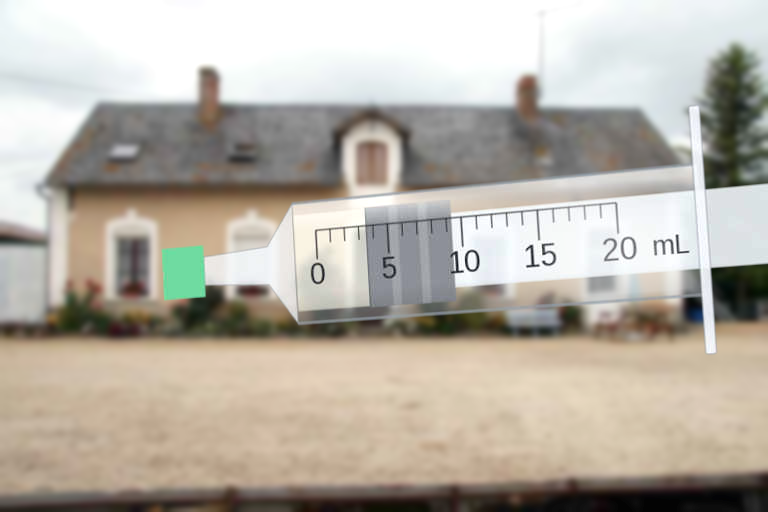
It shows value=3.5 unit=mL
